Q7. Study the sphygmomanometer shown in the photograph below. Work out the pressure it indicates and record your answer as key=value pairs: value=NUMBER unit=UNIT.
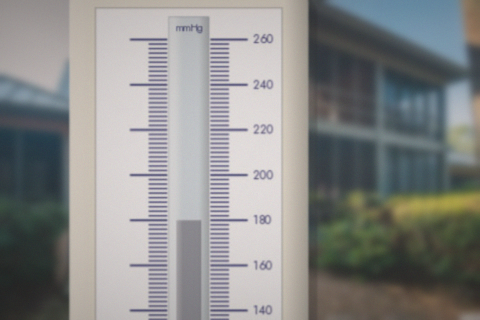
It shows value=180 unit=mmHg
